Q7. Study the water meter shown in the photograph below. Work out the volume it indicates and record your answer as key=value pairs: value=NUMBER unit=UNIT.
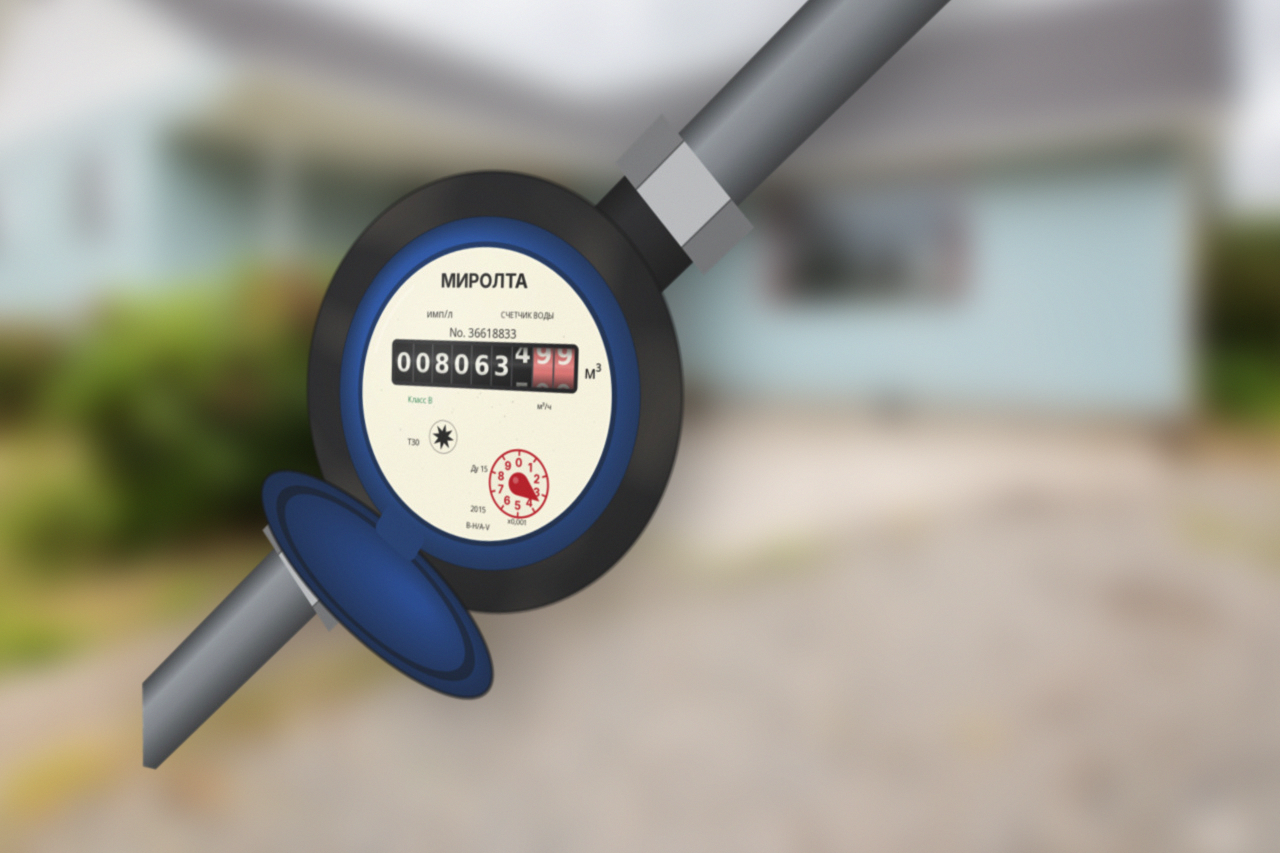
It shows value=80634.993 unit=m³
